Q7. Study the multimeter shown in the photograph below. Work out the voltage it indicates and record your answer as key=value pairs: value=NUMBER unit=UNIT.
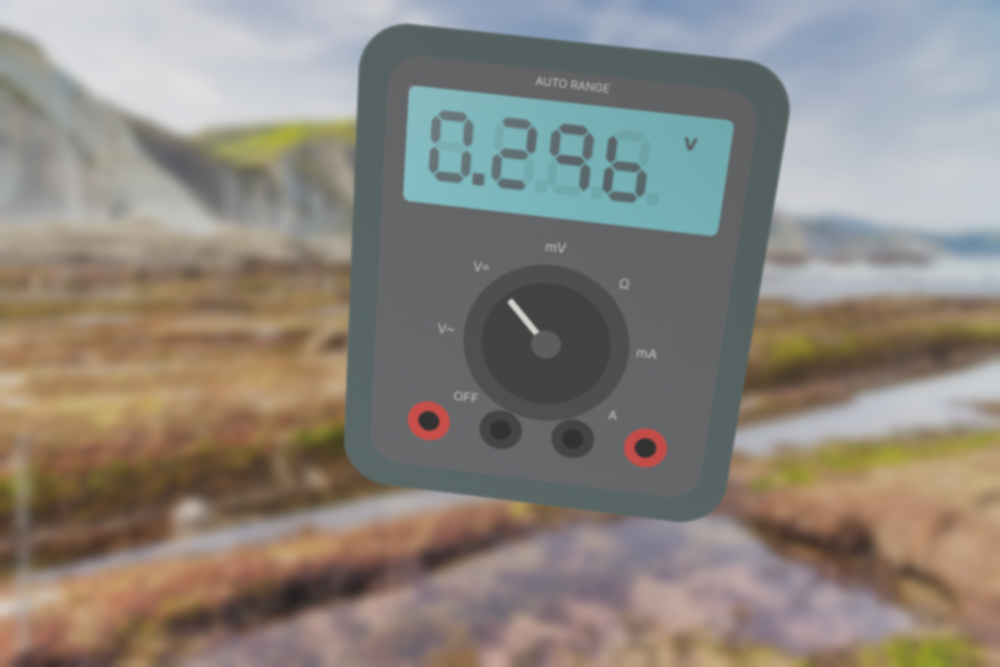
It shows value=0.296 unit=V
